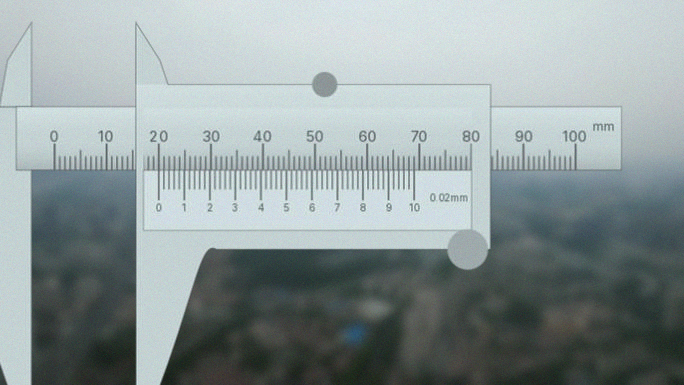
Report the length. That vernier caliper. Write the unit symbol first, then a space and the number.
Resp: mm 20.0
